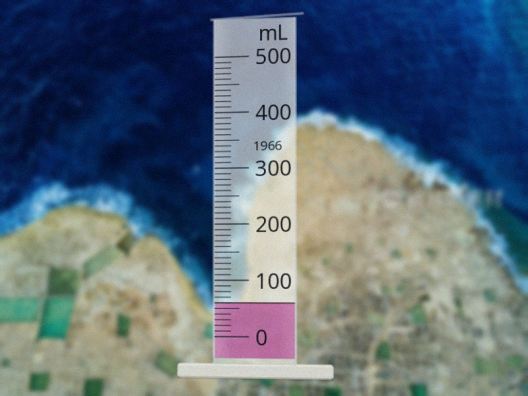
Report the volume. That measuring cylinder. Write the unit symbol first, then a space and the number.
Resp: mL 60
